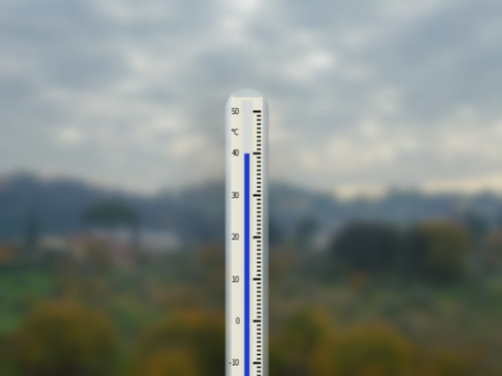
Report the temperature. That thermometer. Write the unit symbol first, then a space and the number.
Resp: °C 40
